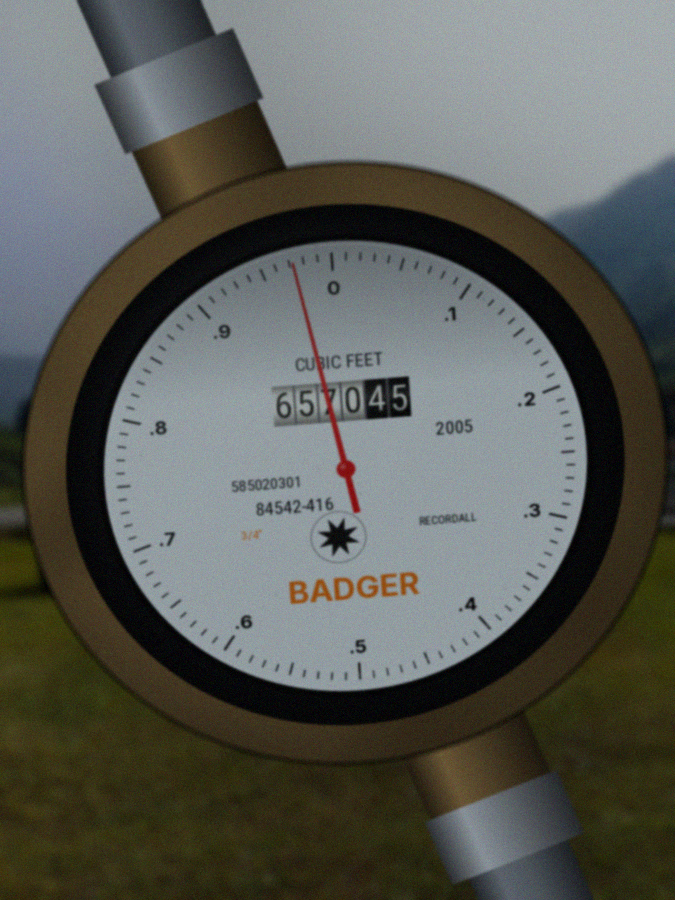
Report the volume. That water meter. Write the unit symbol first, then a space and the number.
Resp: ft³ 657044.97
